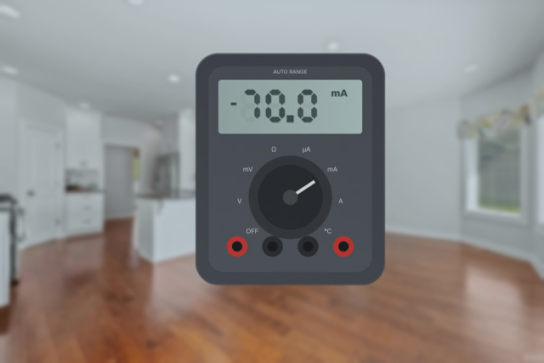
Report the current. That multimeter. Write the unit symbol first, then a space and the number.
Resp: mA -70.0
